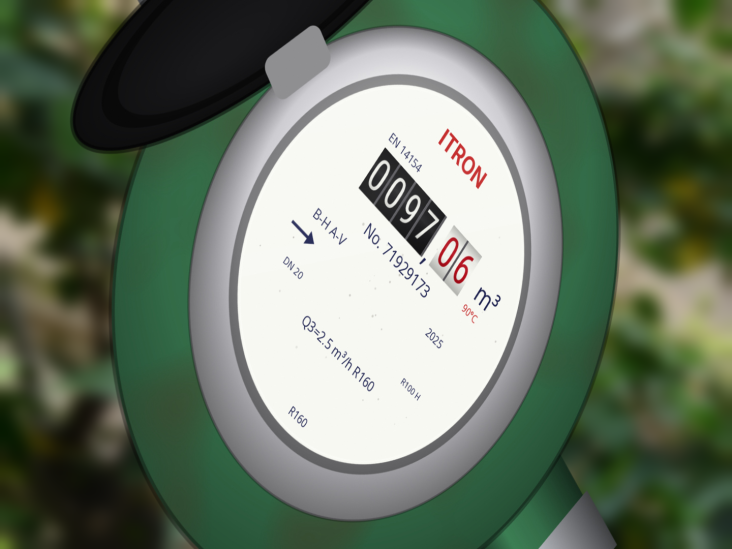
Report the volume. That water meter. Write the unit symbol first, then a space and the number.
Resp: m³ 97.06
